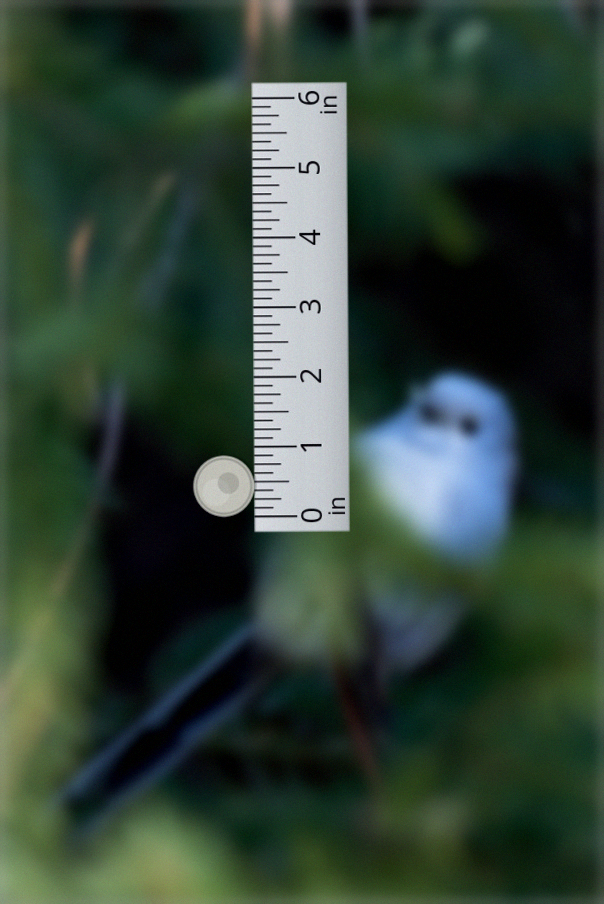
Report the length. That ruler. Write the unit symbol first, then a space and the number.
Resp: in 0.875
